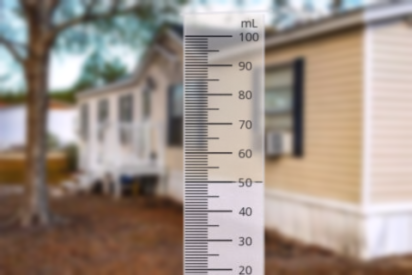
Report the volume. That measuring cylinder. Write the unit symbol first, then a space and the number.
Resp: mL 50
